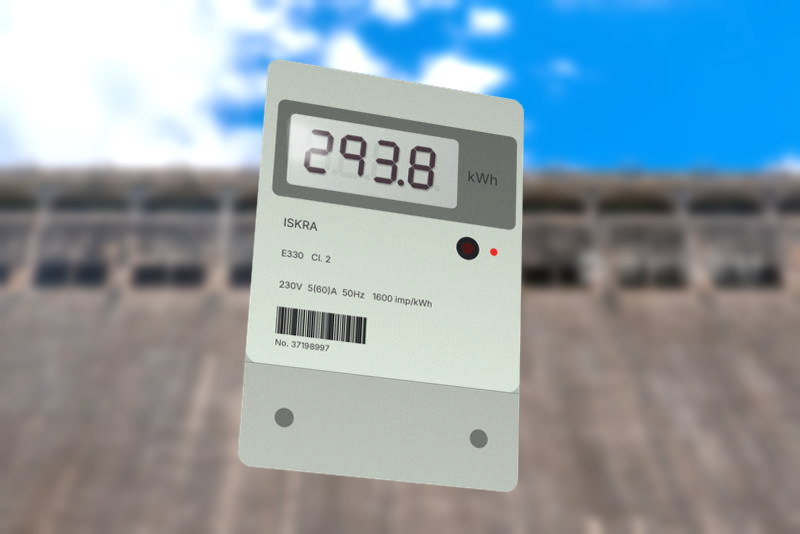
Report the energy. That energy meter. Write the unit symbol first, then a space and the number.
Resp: kWh 293.8
